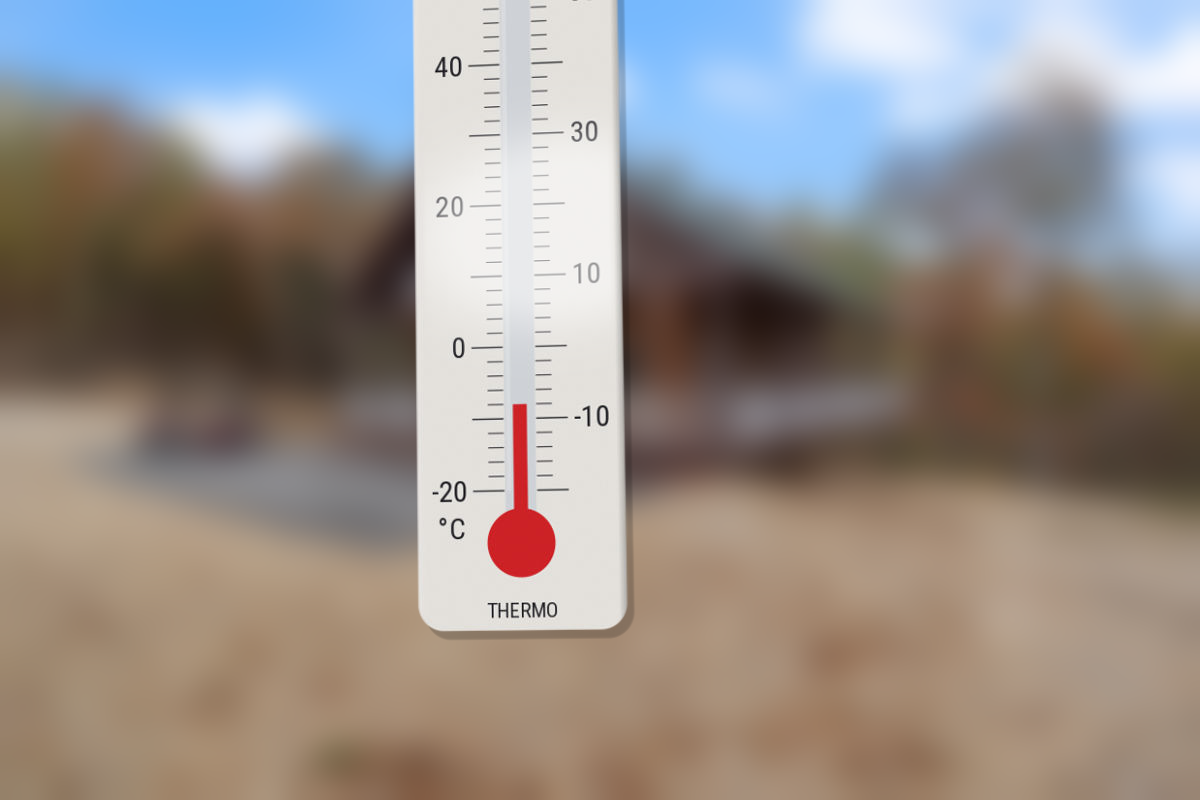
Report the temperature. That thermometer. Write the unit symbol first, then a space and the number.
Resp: °C -8
